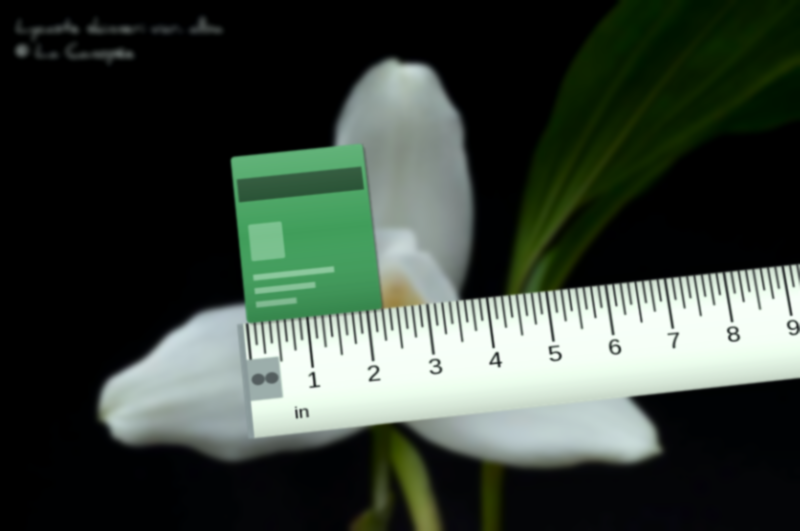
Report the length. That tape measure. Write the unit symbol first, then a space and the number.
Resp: in 2.25
